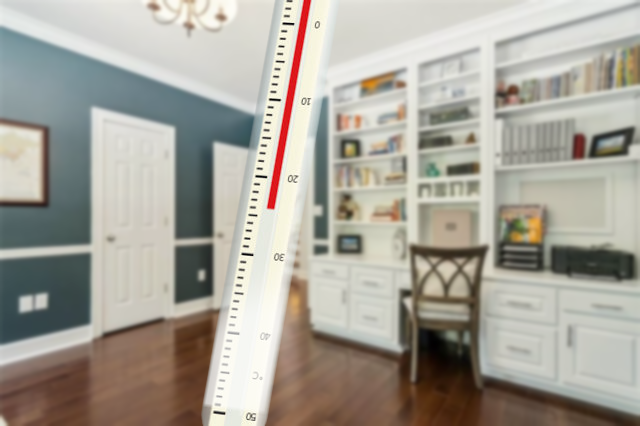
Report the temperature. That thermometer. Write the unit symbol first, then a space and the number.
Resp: °C 24
